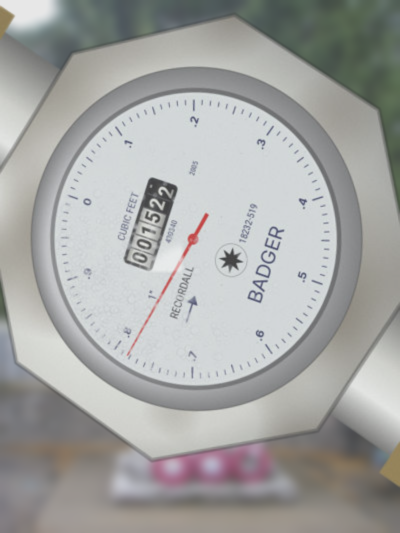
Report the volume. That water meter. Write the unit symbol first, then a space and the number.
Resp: ft³ 1521.78
